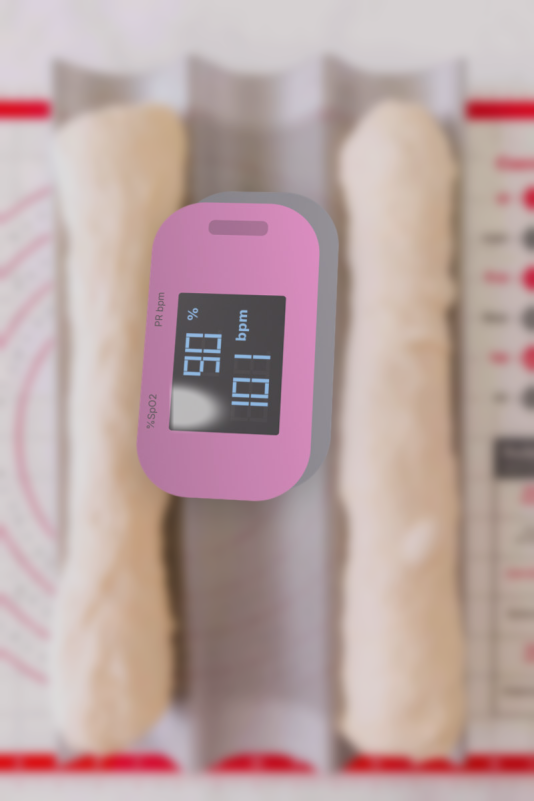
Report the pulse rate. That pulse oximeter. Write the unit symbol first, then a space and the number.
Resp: bpm 101
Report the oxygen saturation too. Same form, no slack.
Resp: % 90
